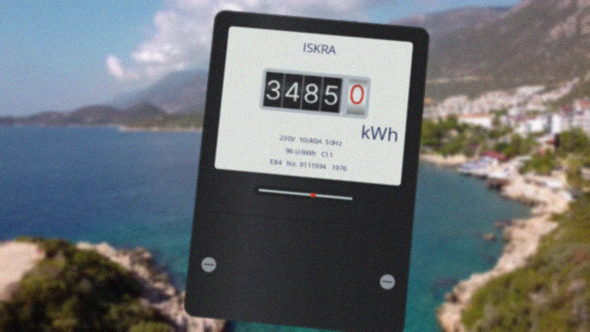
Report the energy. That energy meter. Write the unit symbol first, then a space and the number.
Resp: kWh 3485.0
